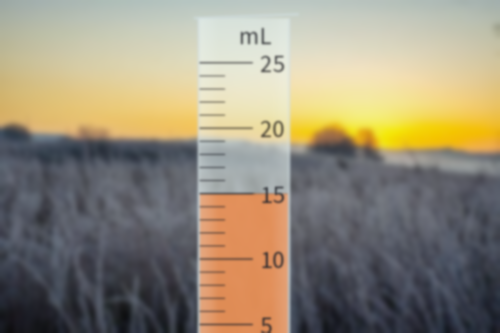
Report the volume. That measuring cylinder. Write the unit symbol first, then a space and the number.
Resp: mL 15
